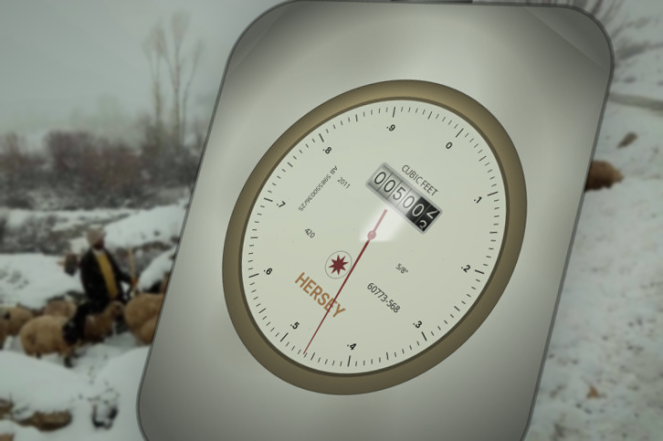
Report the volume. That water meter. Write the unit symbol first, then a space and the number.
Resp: ft³ 5002.46
